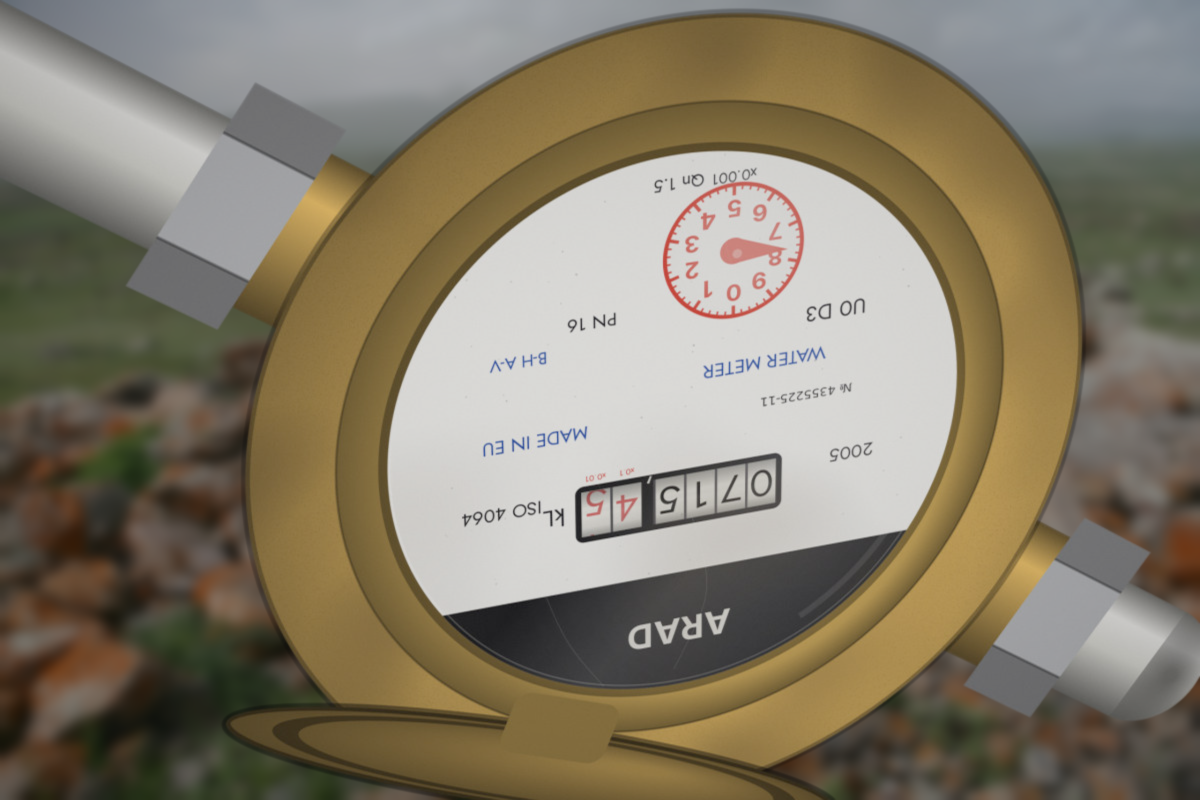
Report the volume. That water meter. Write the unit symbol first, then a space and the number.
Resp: kL 715.447
